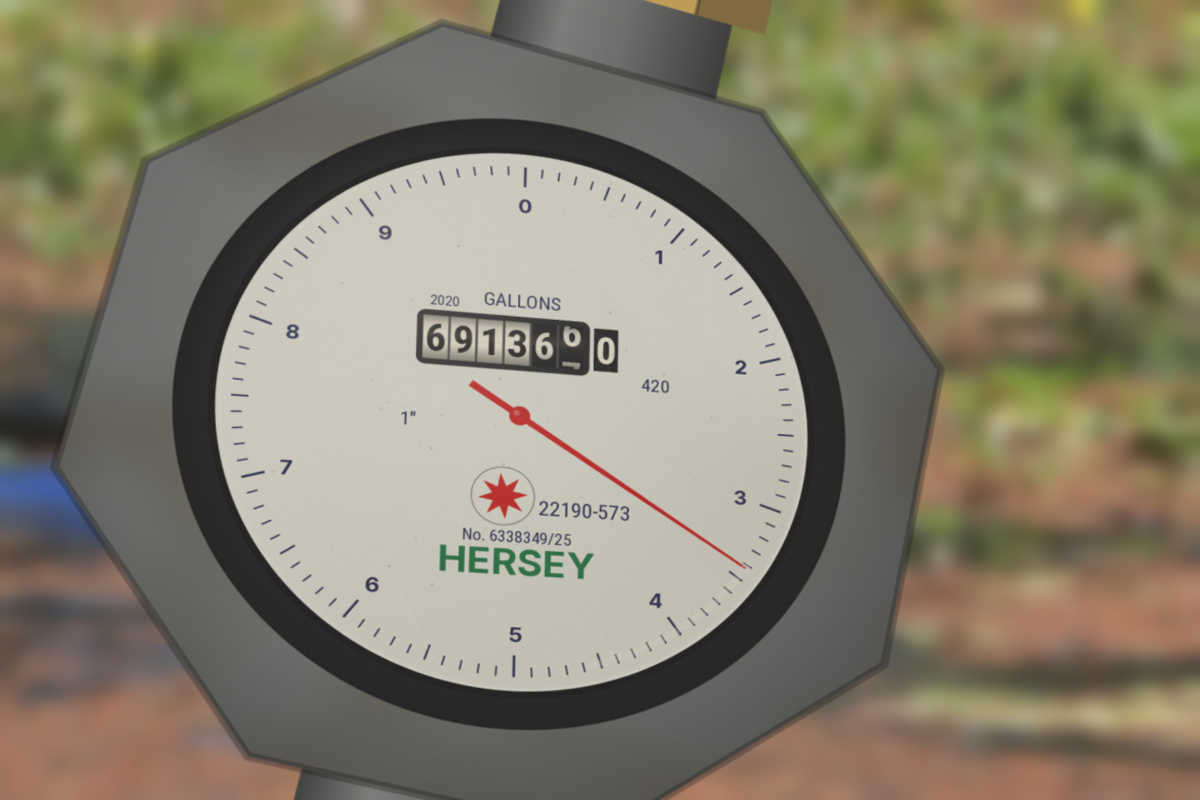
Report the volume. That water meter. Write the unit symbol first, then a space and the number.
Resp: gal 6913663.4
